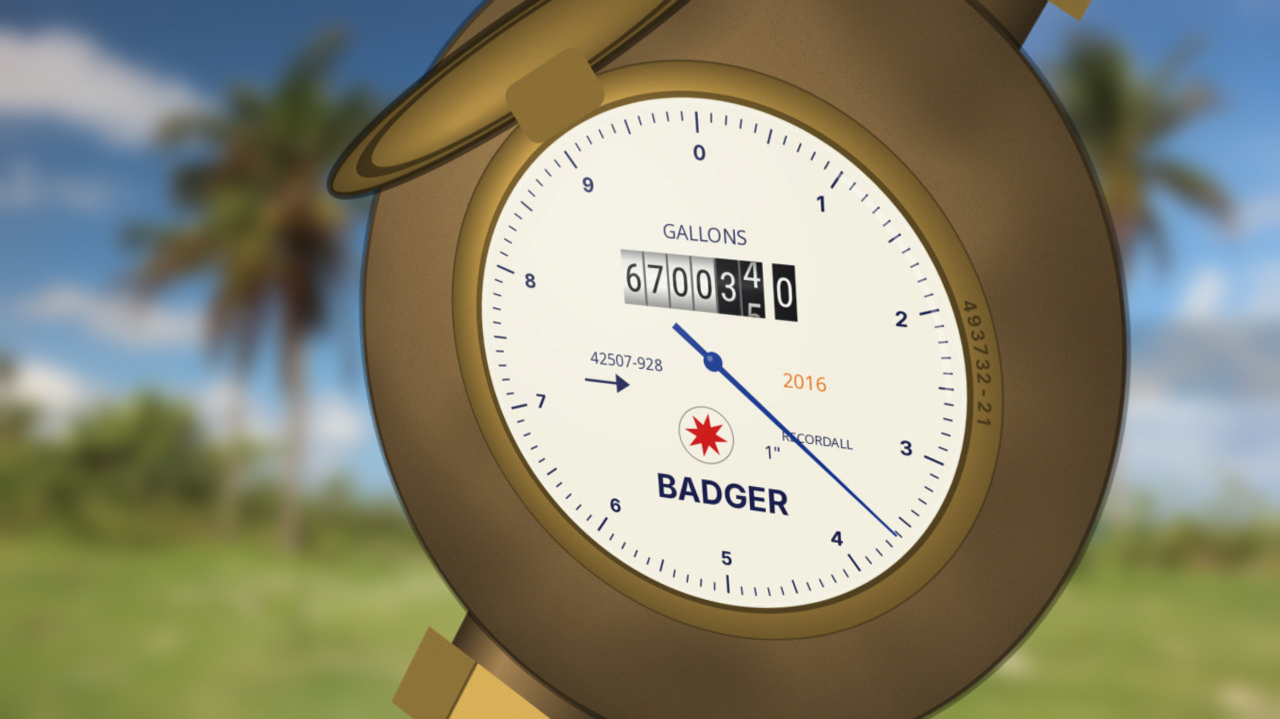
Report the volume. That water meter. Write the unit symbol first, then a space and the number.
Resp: gal 6700343.6
